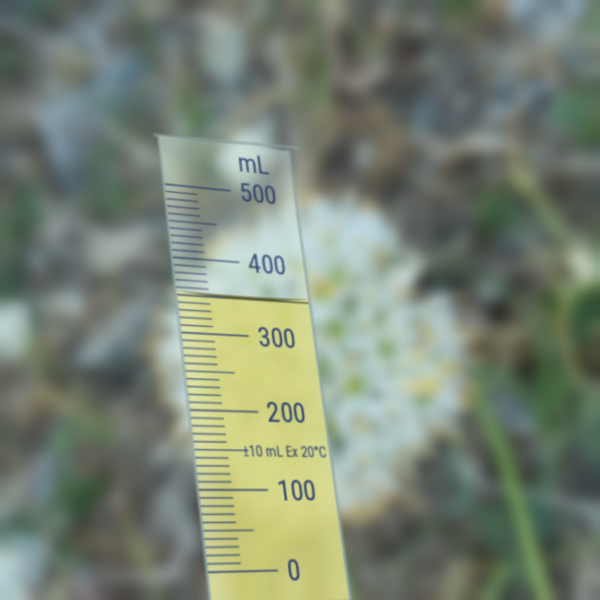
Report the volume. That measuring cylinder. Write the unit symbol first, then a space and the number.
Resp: mL 350
